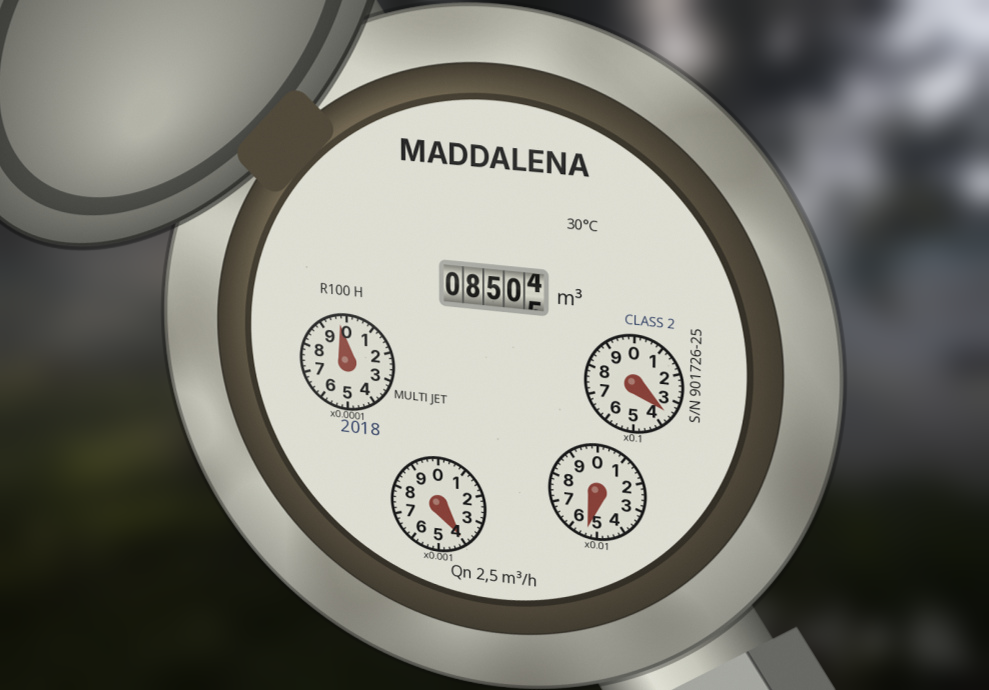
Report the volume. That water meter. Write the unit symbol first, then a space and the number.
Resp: m³ 8504.3539
